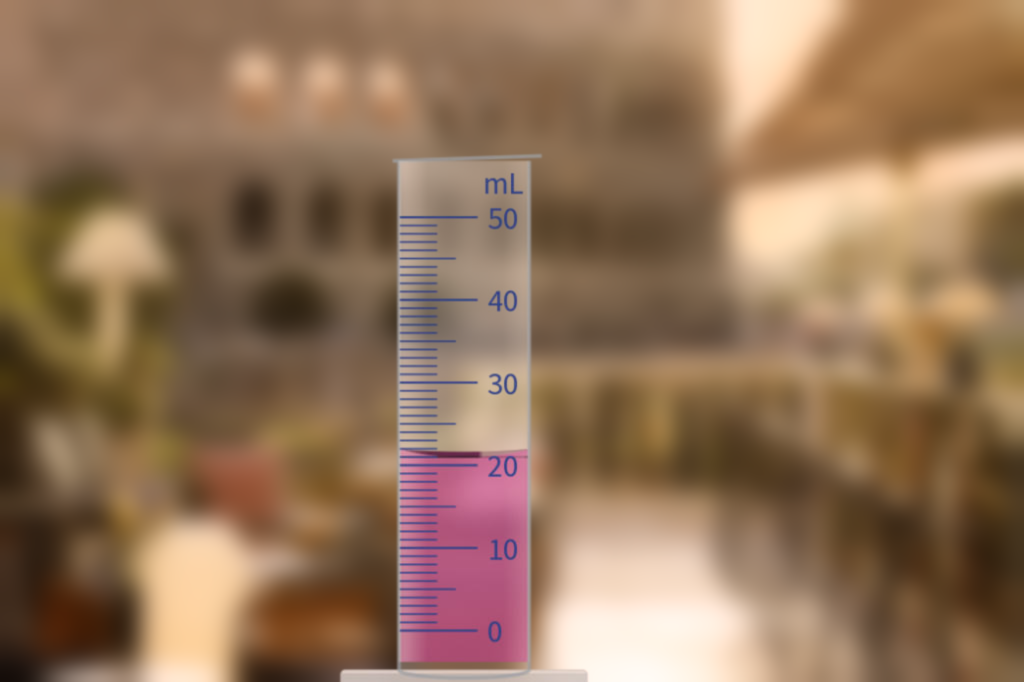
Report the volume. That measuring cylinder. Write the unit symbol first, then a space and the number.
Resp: mL 21
